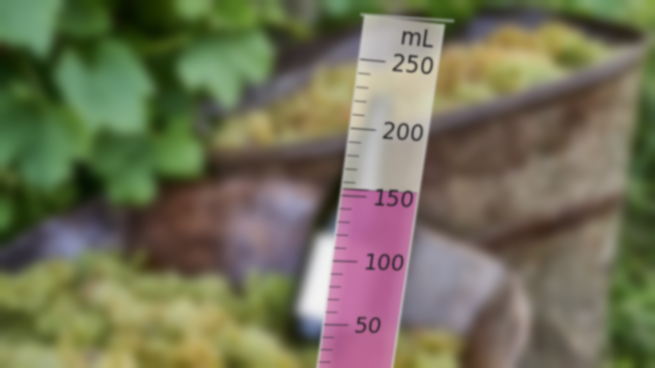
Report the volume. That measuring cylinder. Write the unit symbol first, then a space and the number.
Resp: mL 155
